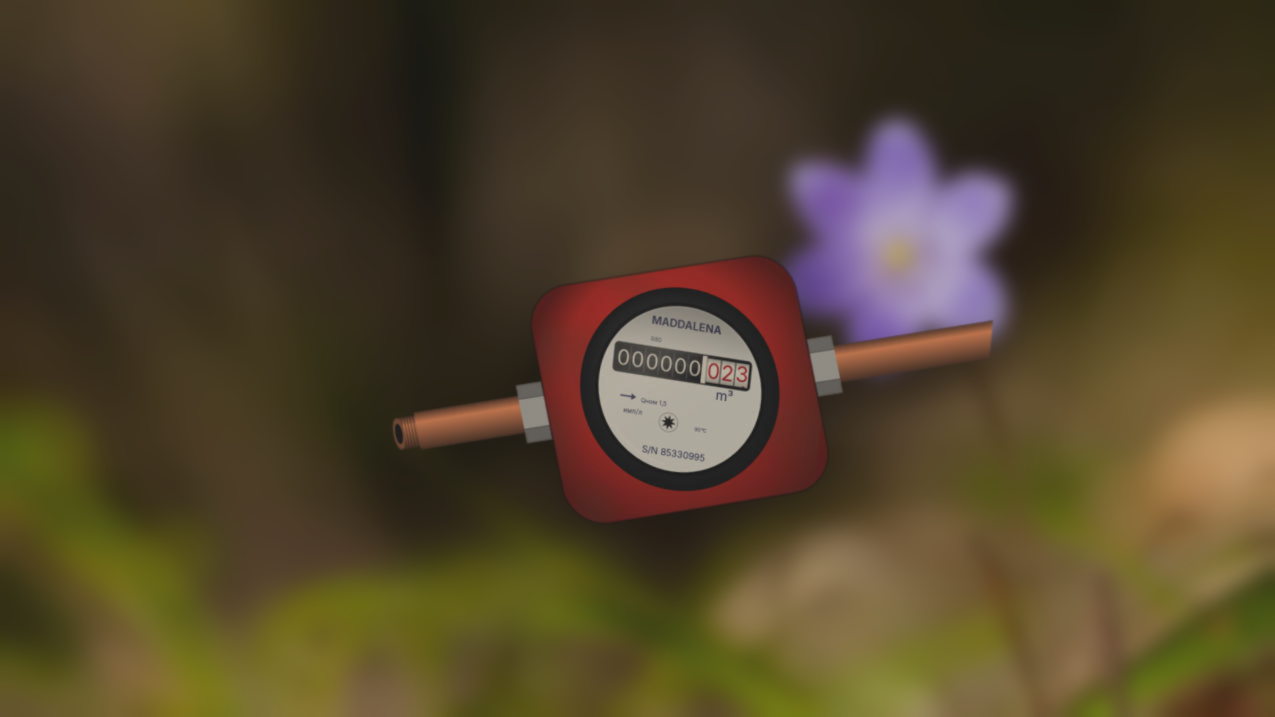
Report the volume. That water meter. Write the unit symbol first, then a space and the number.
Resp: m³ 0.023
